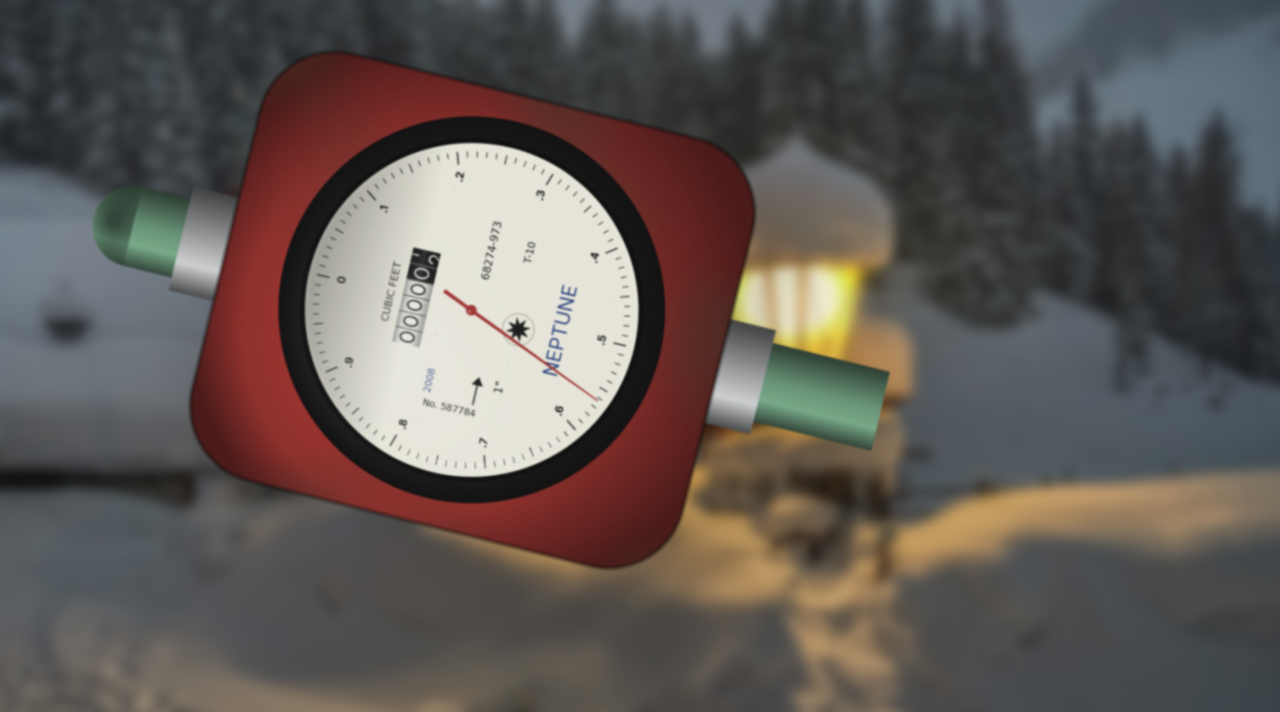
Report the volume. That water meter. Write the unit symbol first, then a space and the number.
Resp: ft³ 1.56
